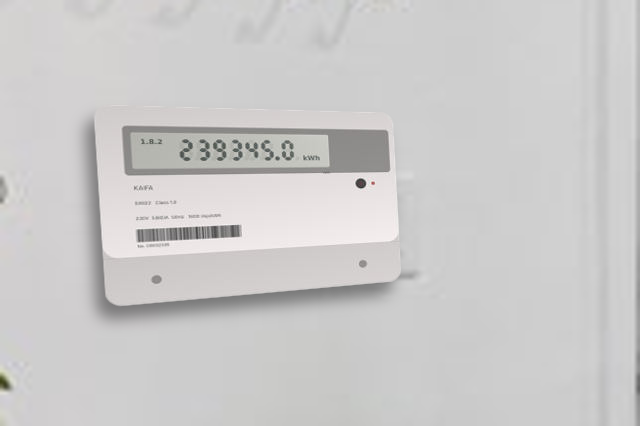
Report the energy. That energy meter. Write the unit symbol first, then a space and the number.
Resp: kWh 239345.0
